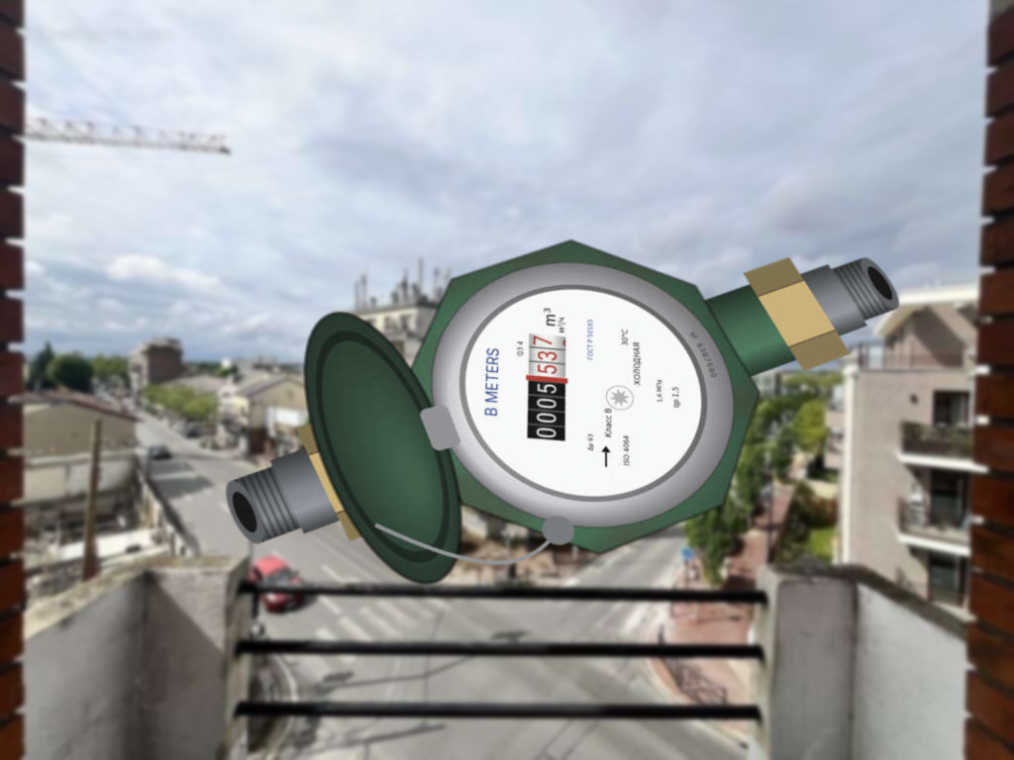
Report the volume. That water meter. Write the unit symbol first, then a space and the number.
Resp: m³ 5.537
